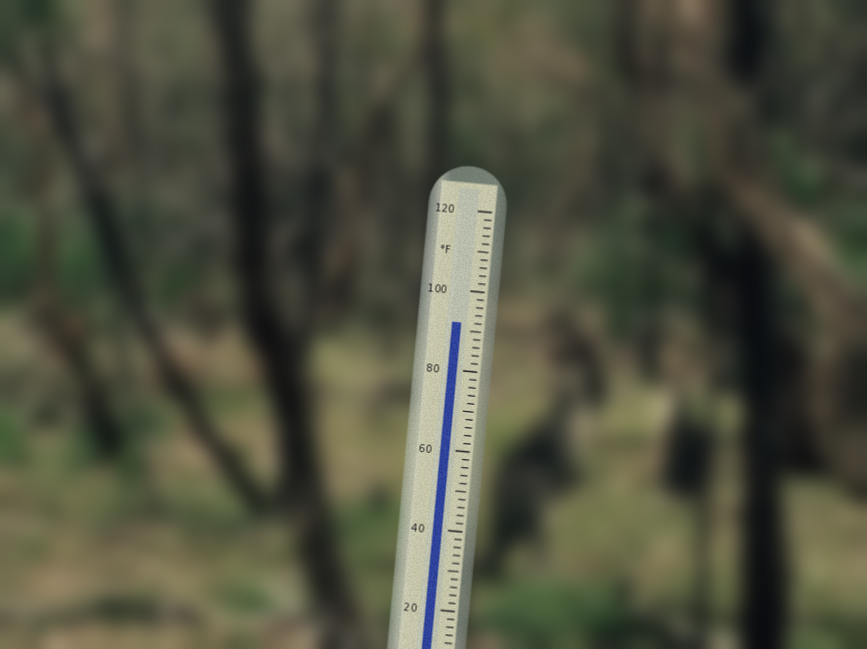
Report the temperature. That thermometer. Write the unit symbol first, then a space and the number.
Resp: °F 92
